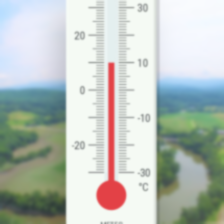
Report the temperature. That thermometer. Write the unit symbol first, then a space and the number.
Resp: °C 10
